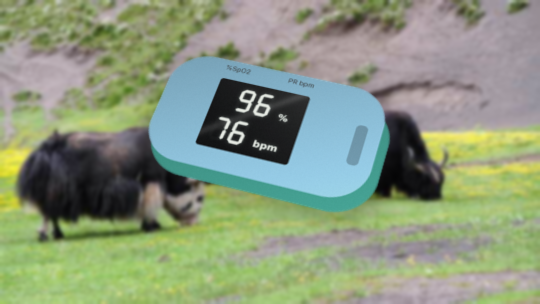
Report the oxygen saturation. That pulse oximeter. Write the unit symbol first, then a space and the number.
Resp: % 96
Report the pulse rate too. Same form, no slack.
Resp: bpm 76
